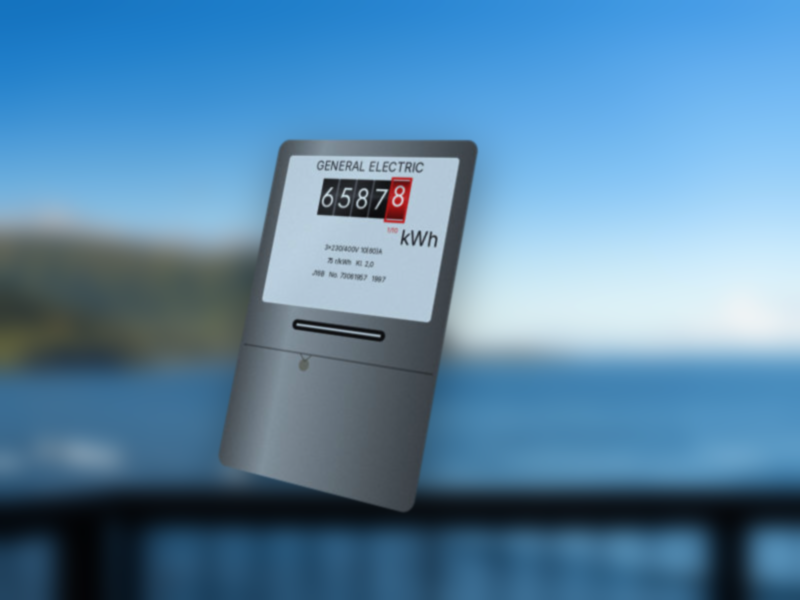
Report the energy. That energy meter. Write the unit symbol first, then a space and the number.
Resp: kWh 6587.8
